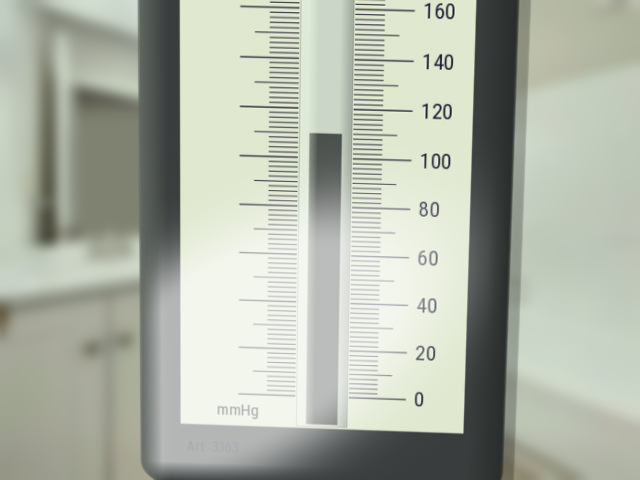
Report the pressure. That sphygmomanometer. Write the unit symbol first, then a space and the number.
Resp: mmHg 110
